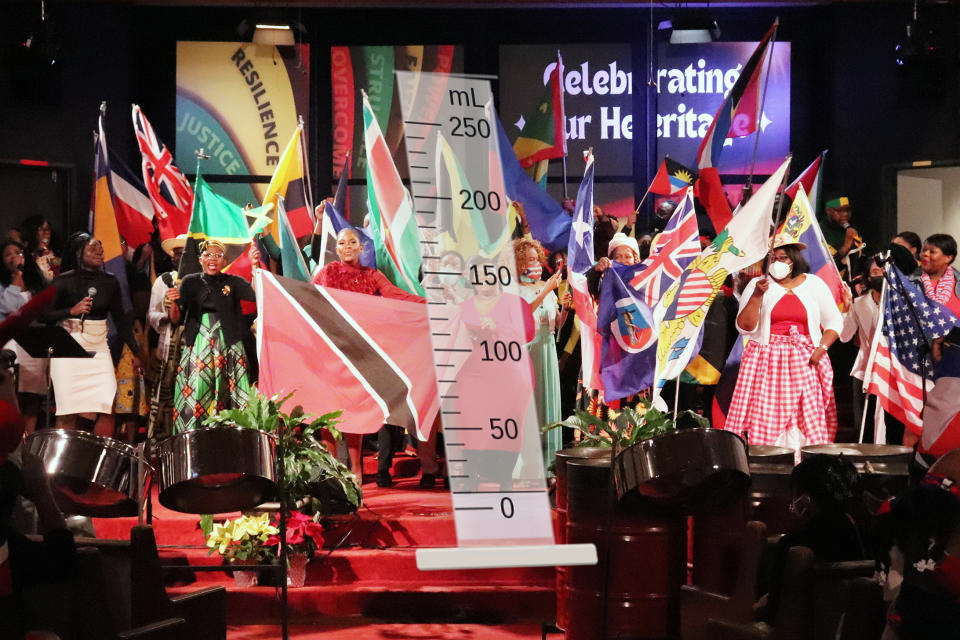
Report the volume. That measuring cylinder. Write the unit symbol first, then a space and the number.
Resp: mL 10
